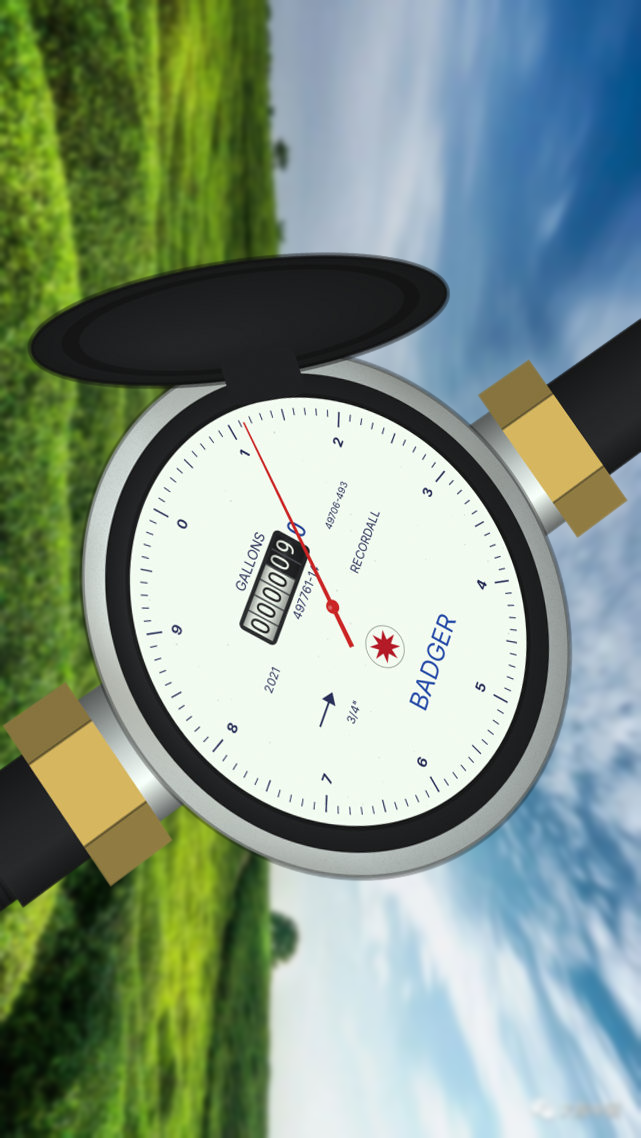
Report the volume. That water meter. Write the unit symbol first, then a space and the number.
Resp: gal 91.1
